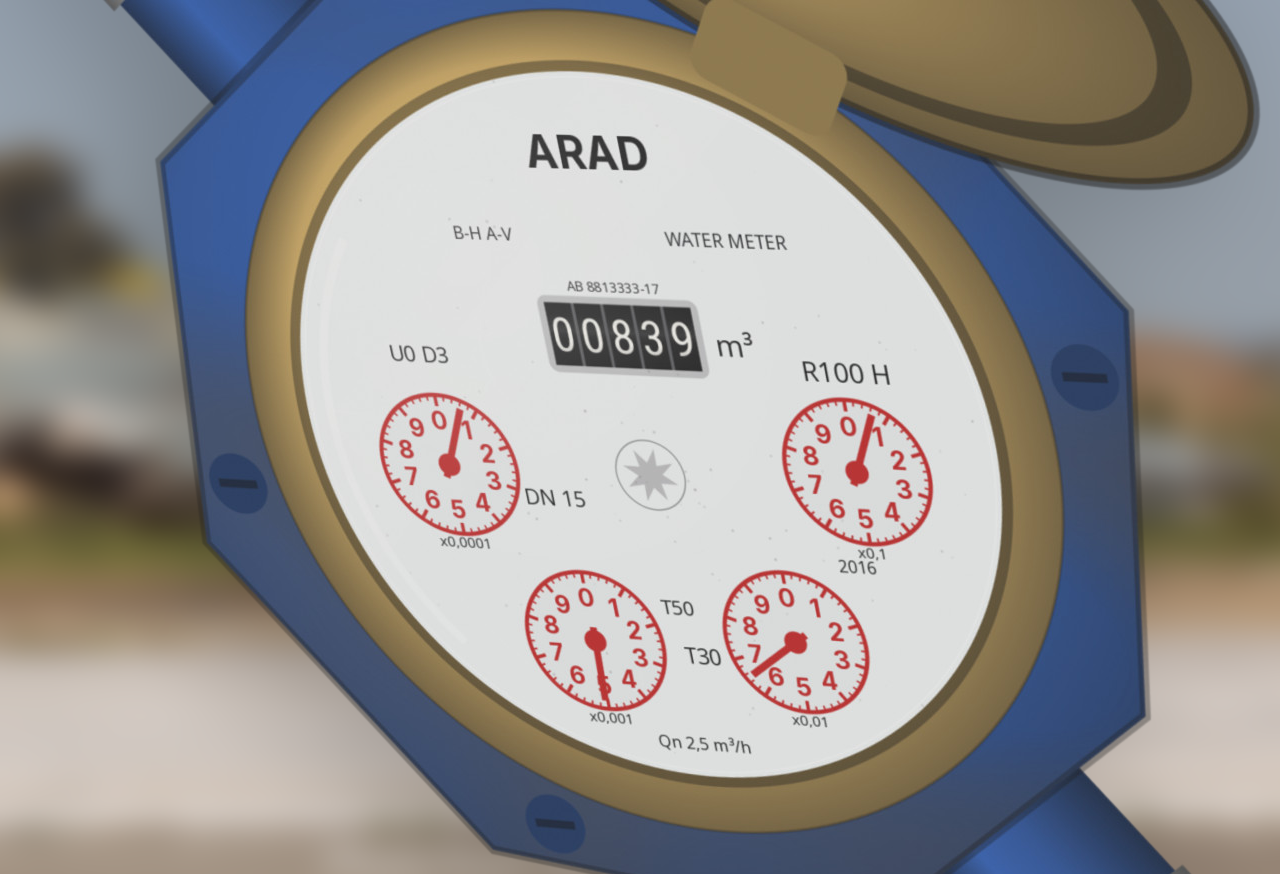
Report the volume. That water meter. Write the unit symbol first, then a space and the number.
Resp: m³ 839.0650
